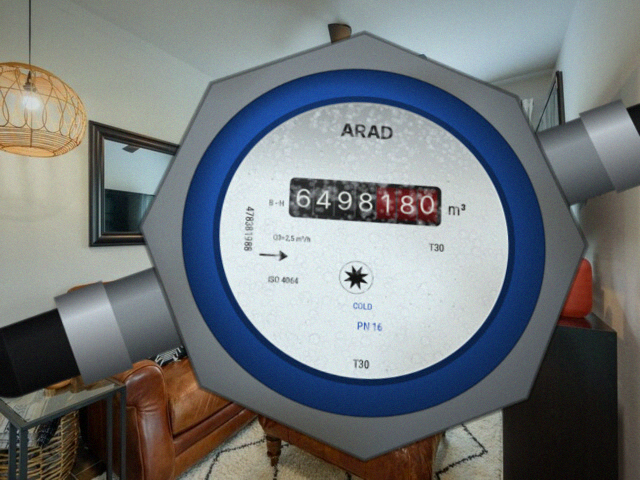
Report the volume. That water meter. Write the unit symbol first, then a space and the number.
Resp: m³ 6498.180
